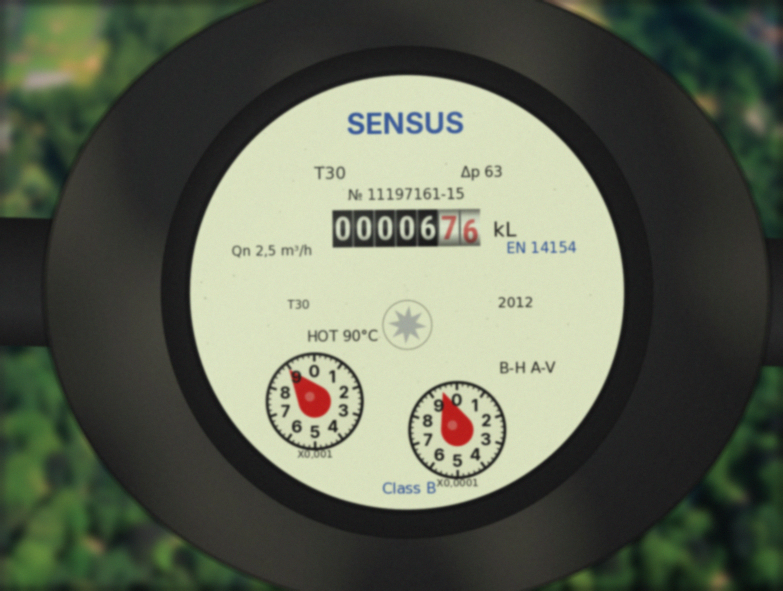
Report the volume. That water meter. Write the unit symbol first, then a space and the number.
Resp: kL 6.7589
